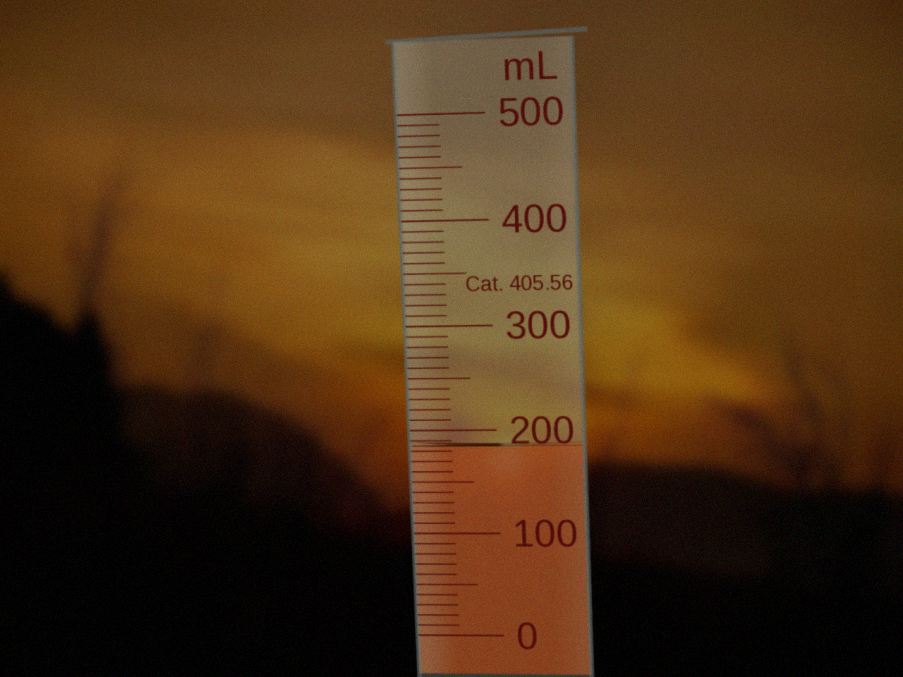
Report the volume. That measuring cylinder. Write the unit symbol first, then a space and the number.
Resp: mL 185
